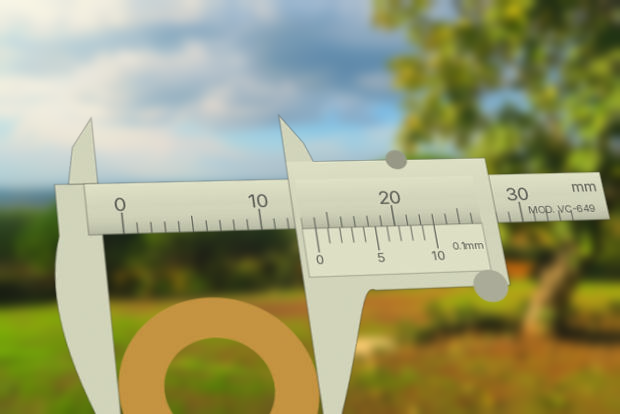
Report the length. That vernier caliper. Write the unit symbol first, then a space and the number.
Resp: mm 14.0
